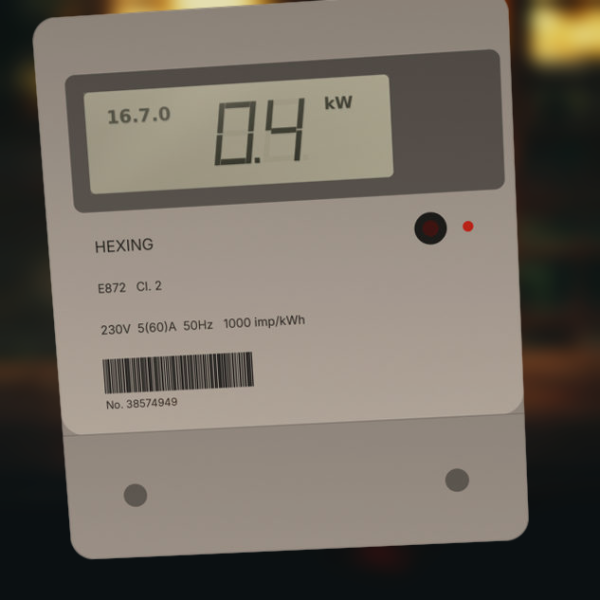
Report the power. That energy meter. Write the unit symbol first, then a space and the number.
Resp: kW 0.4
